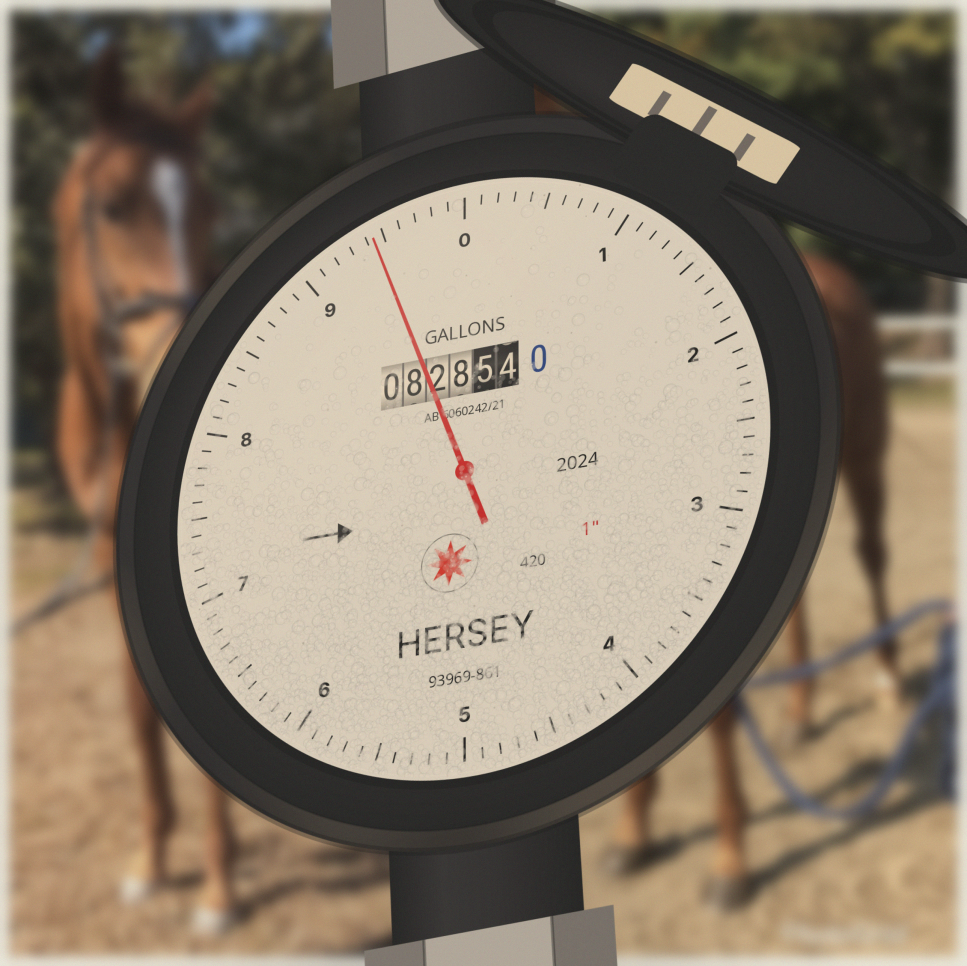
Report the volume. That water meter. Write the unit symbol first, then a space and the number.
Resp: gal 828539.4
